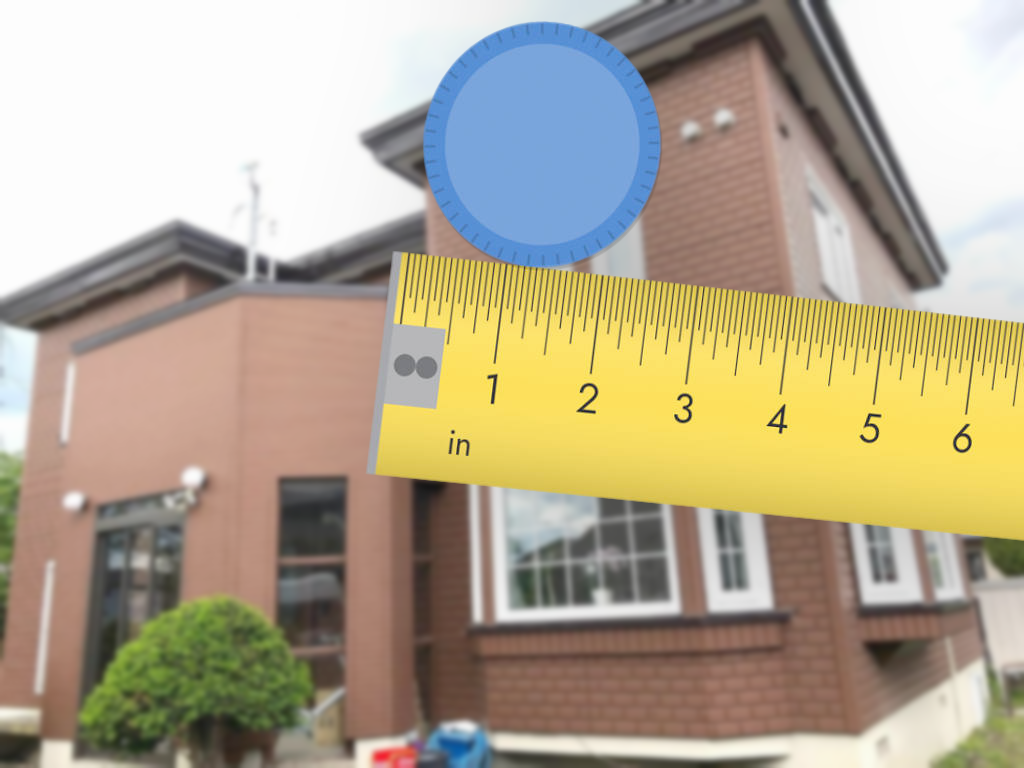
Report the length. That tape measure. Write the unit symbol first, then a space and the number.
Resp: in 2.4375
